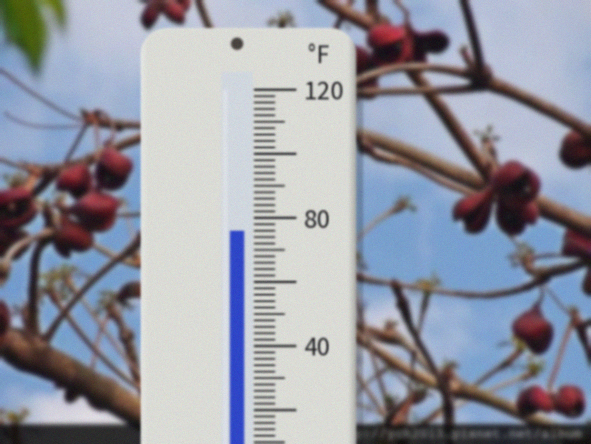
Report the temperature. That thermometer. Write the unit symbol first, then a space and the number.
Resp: °F 76
